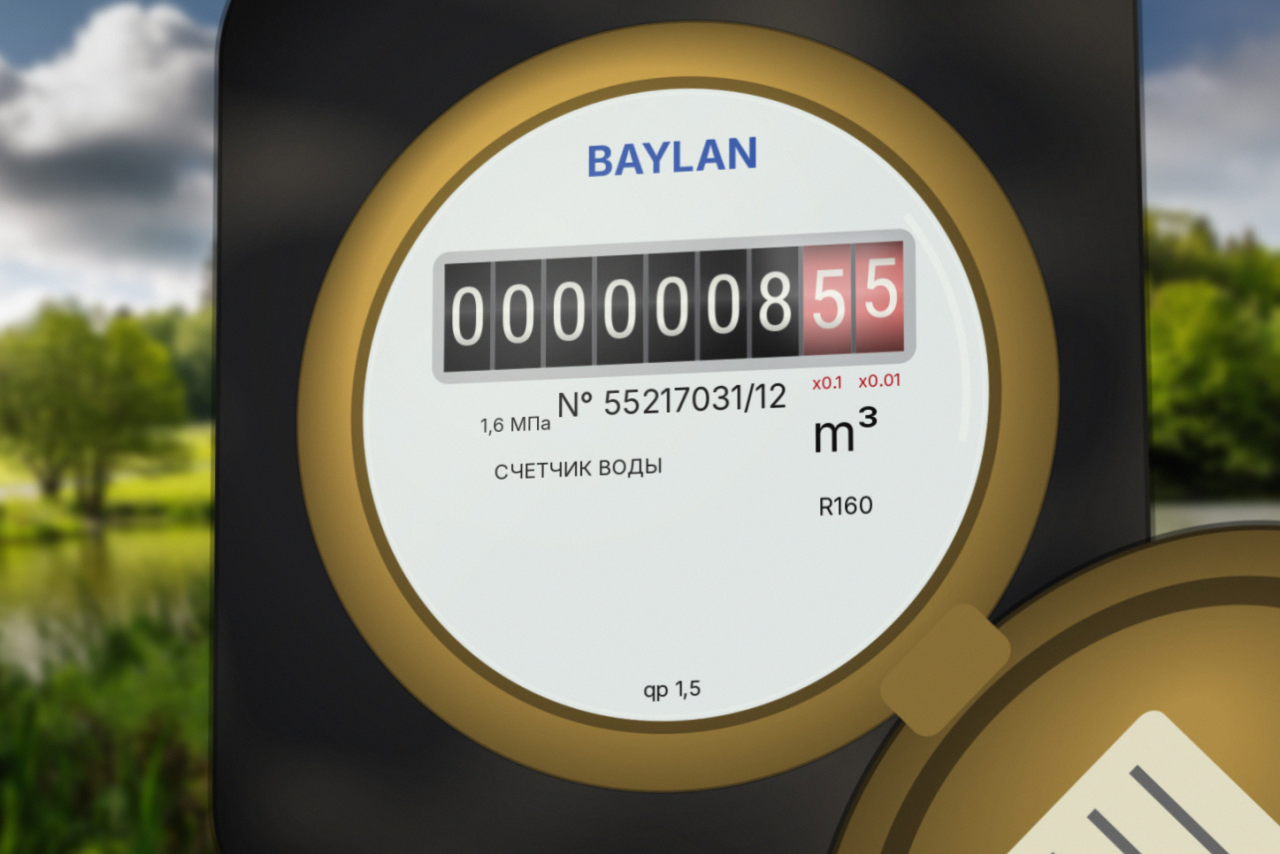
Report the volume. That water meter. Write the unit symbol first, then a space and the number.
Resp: m³ 8.55
